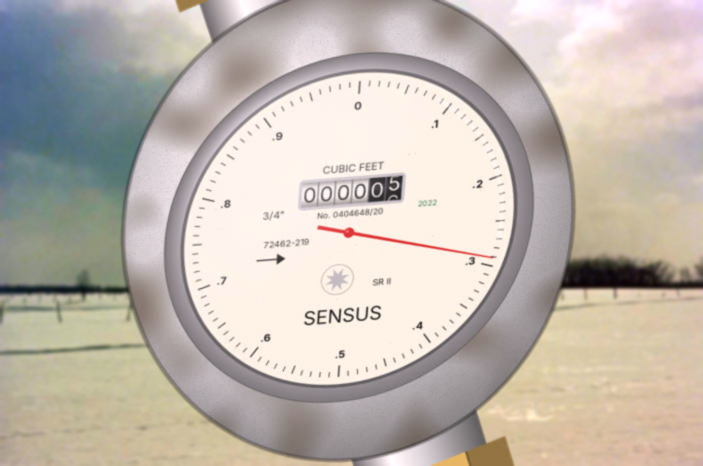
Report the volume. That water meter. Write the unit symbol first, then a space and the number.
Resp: ft³ 5.29
